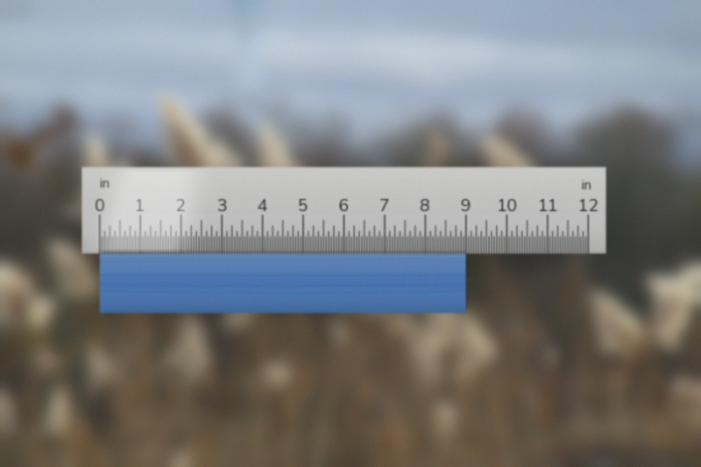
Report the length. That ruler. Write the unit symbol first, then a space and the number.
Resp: in 9
